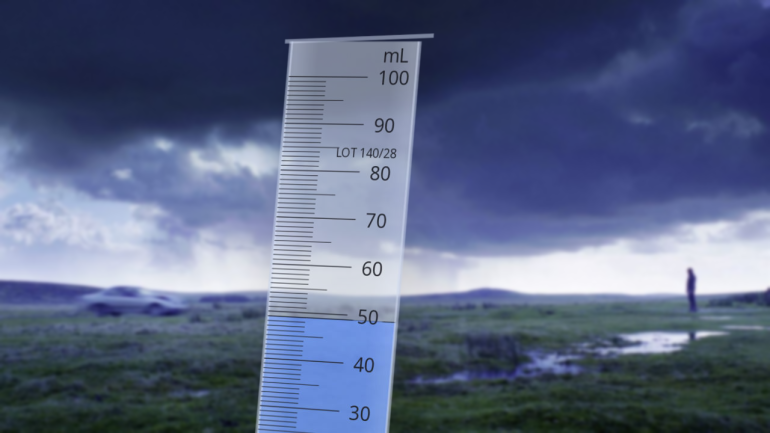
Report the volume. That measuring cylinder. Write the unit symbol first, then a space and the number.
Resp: mL 49
